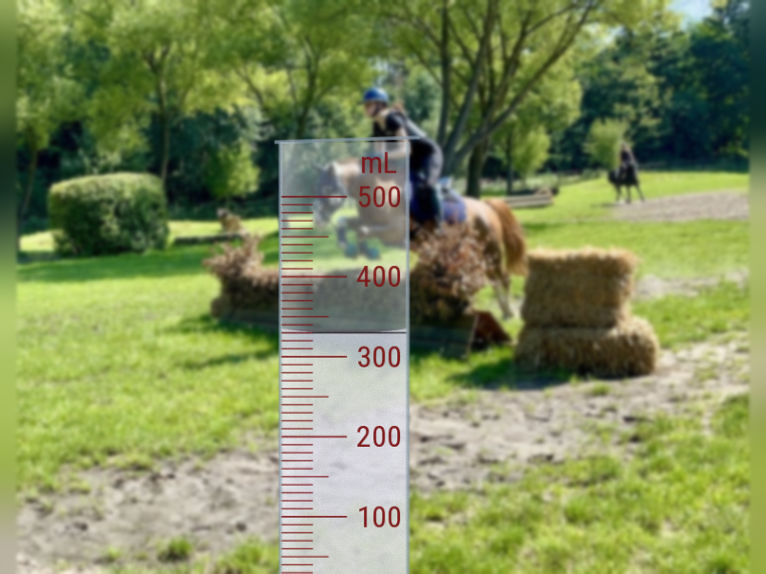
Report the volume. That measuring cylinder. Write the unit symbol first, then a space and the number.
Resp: mL 330
